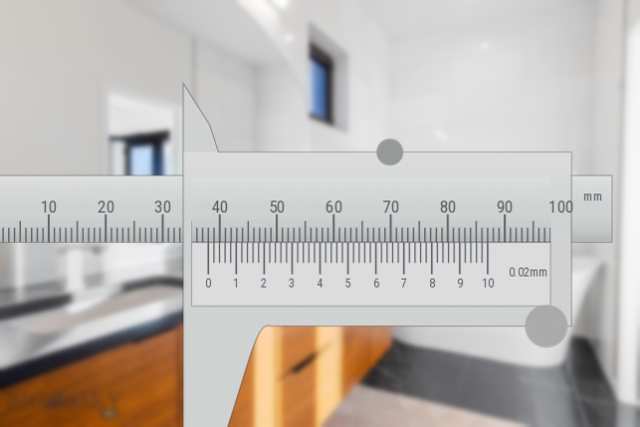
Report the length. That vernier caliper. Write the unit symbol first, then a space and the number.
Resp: mm 38.0
